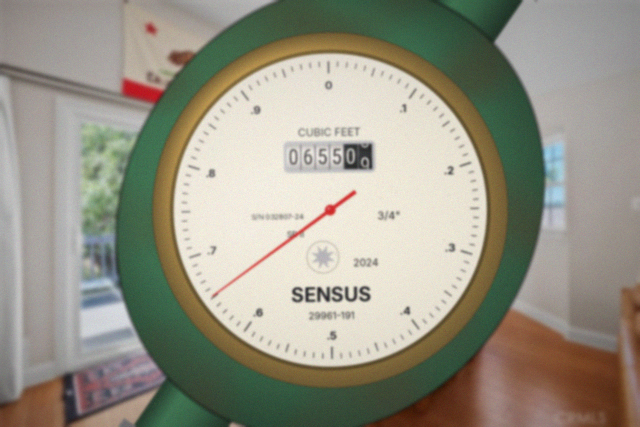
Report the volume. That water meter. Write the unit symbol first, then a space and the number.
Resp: ft³ 65508.65
